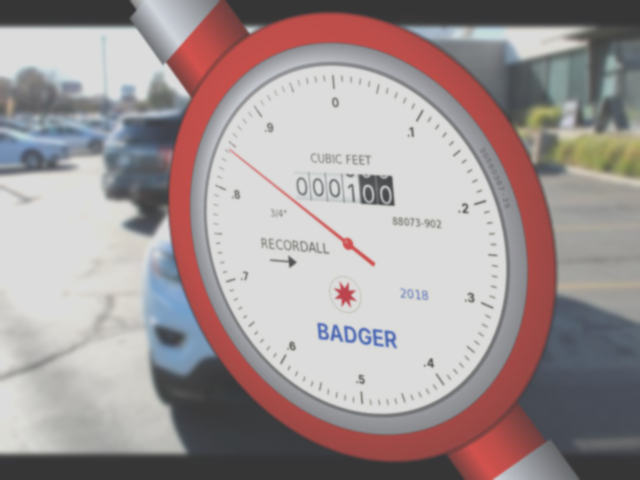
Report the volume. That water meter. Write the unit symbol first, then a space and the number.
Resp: ft³ 99.84
